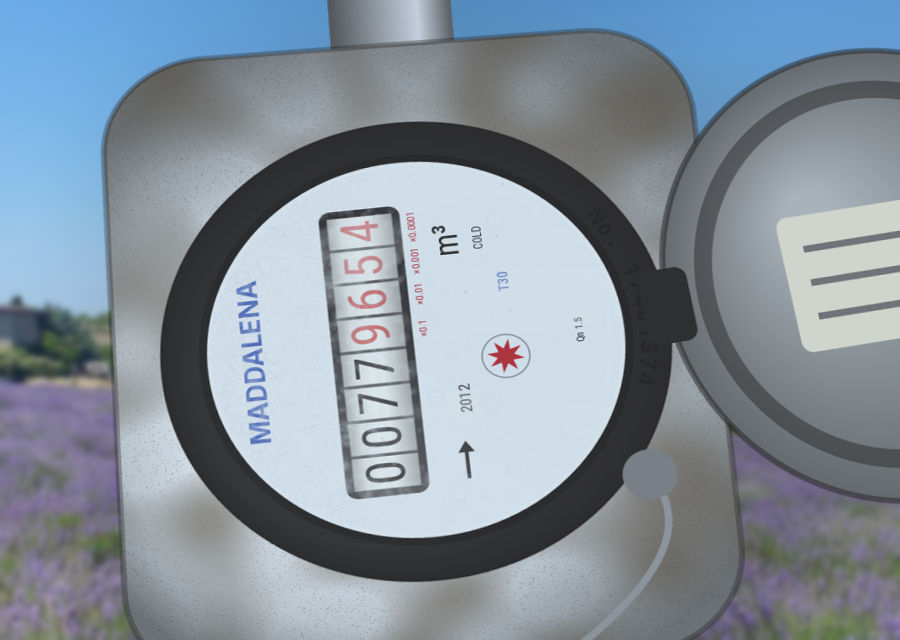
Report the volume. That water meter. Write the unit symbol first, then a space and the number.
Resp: m³ 77.9654
